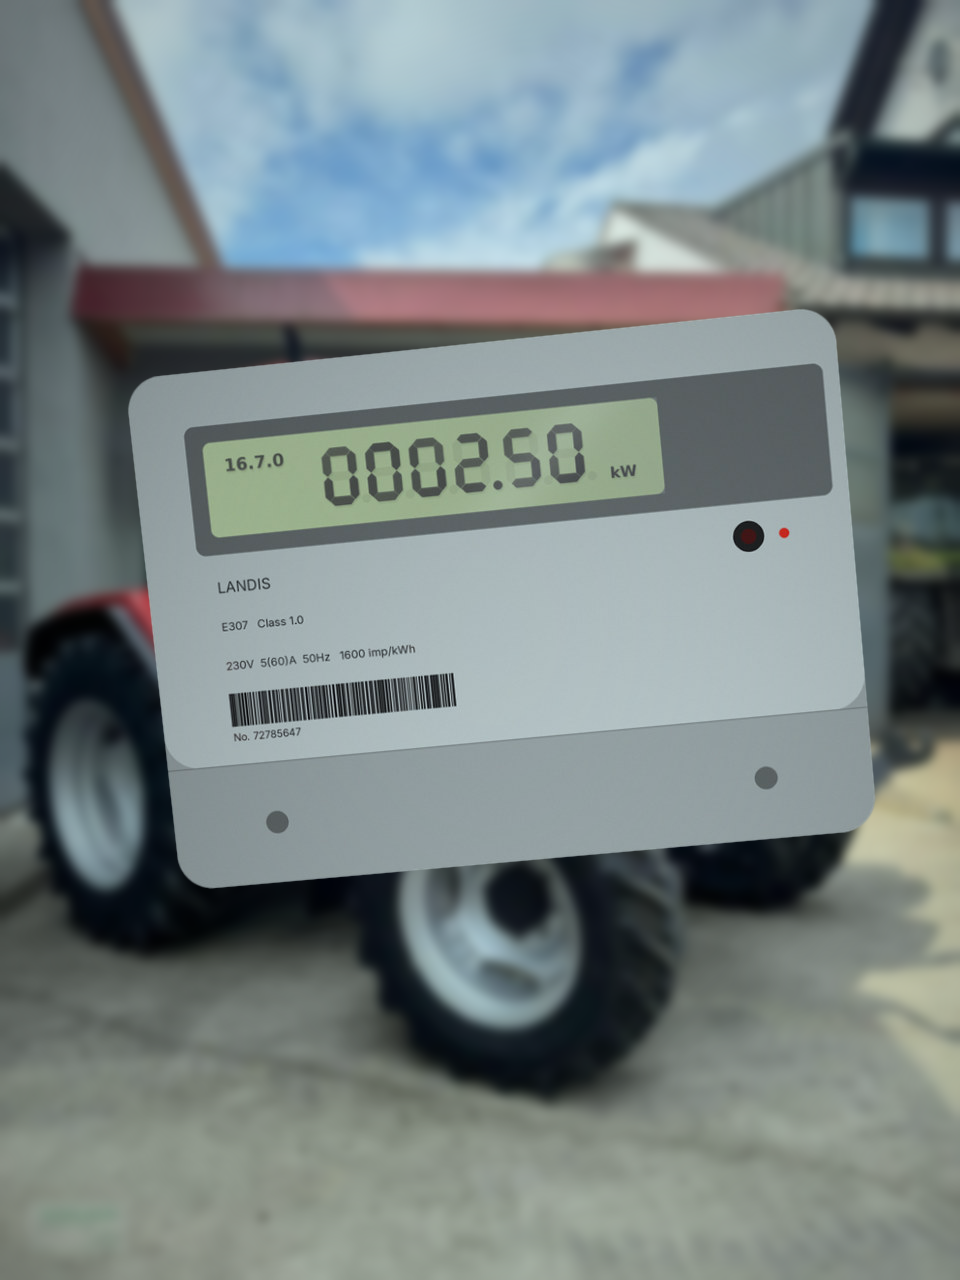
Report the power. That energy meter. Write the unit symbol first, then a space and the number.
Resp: kW 2.50
